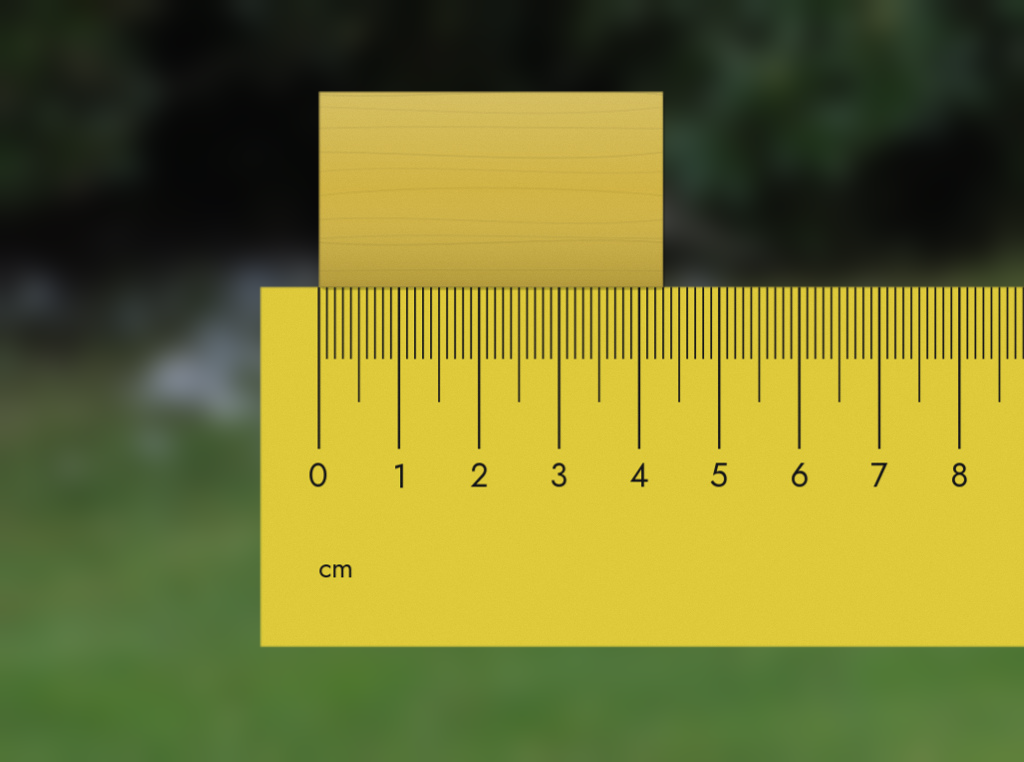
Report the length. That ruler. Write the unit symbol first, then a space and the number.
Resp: cm 4.3
